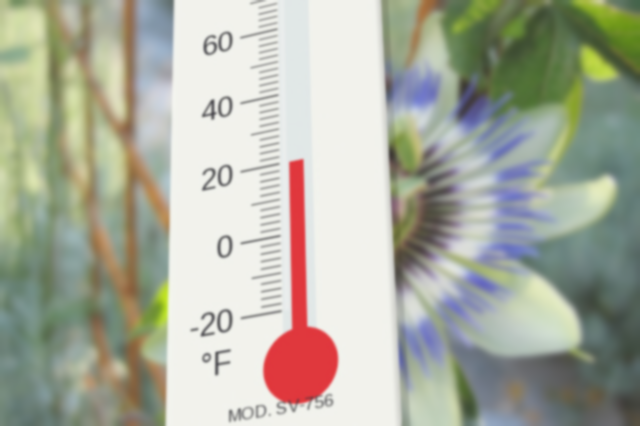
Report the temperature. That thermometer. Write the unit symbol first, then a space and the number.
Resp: °F 20
